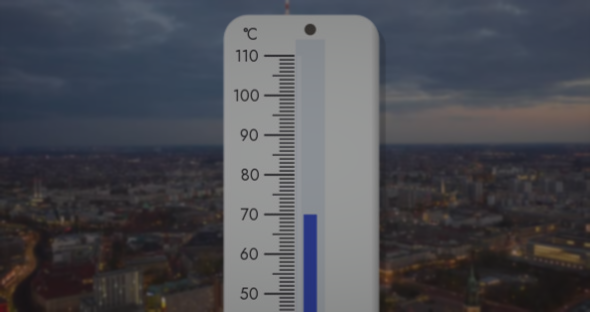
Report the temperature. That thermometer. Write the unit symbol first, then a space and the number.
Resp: °C 70
